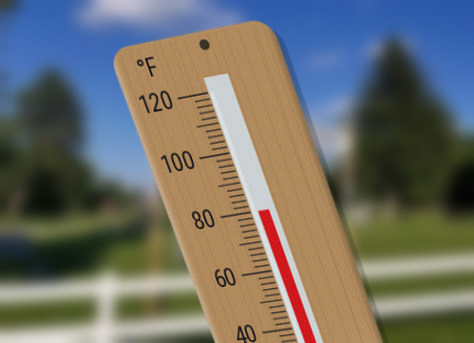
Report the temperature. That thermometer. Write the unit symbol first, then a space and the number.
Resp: °F 80
